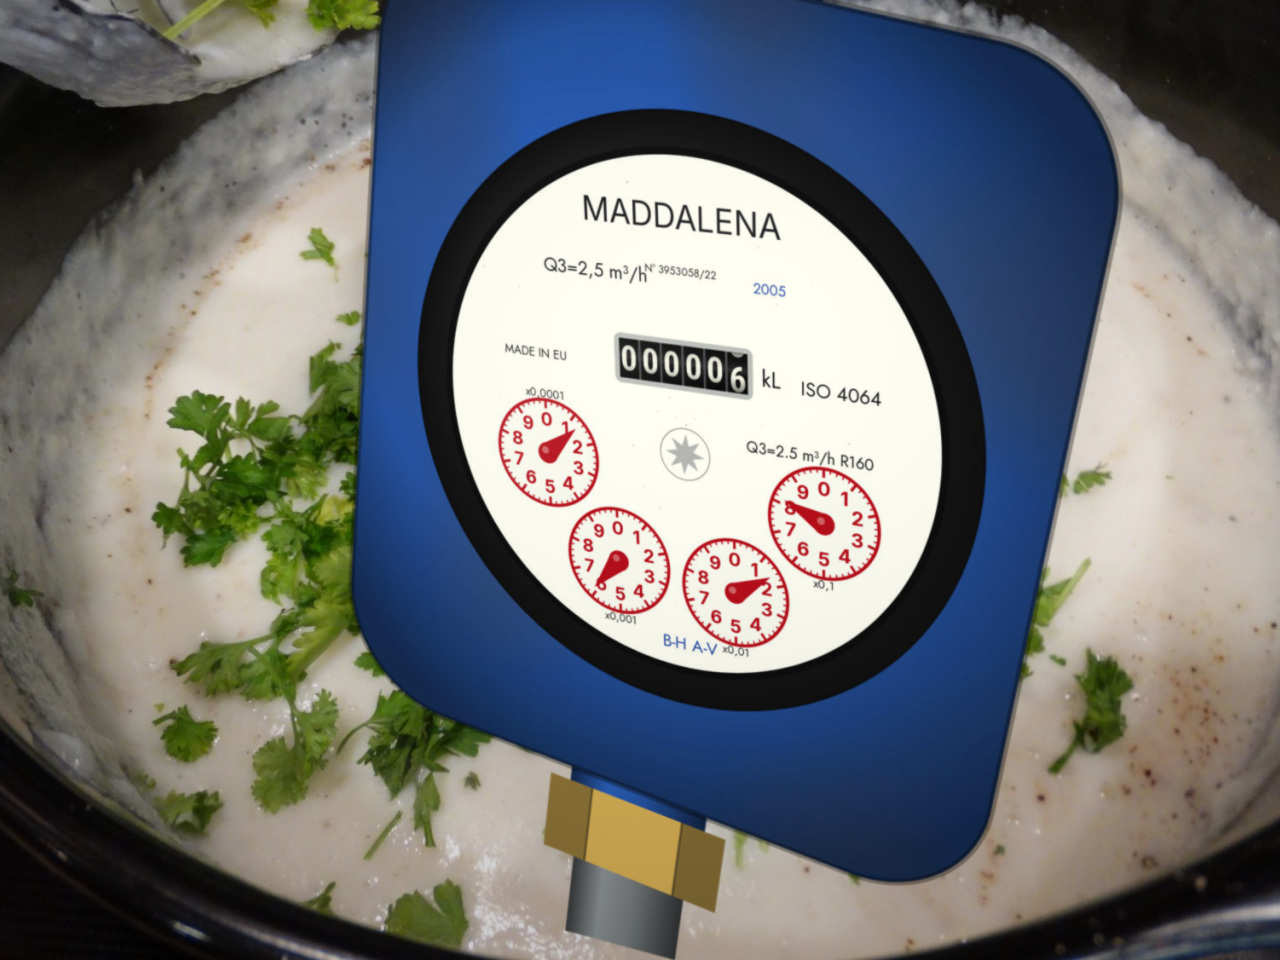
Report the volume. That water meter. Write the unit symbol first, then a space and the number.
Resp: kL 5.8161
